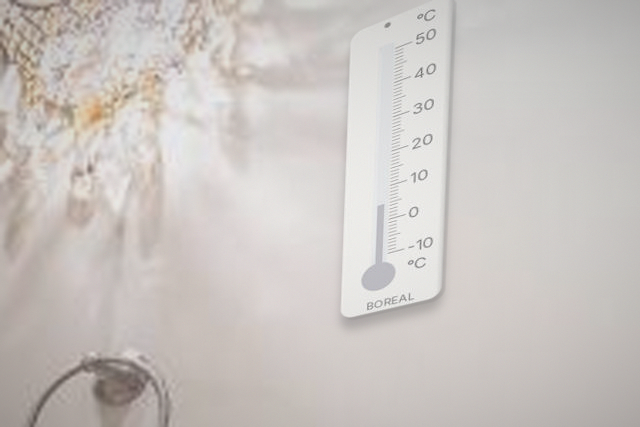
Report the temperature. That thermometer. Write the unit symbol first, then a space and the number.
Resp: °C 5
